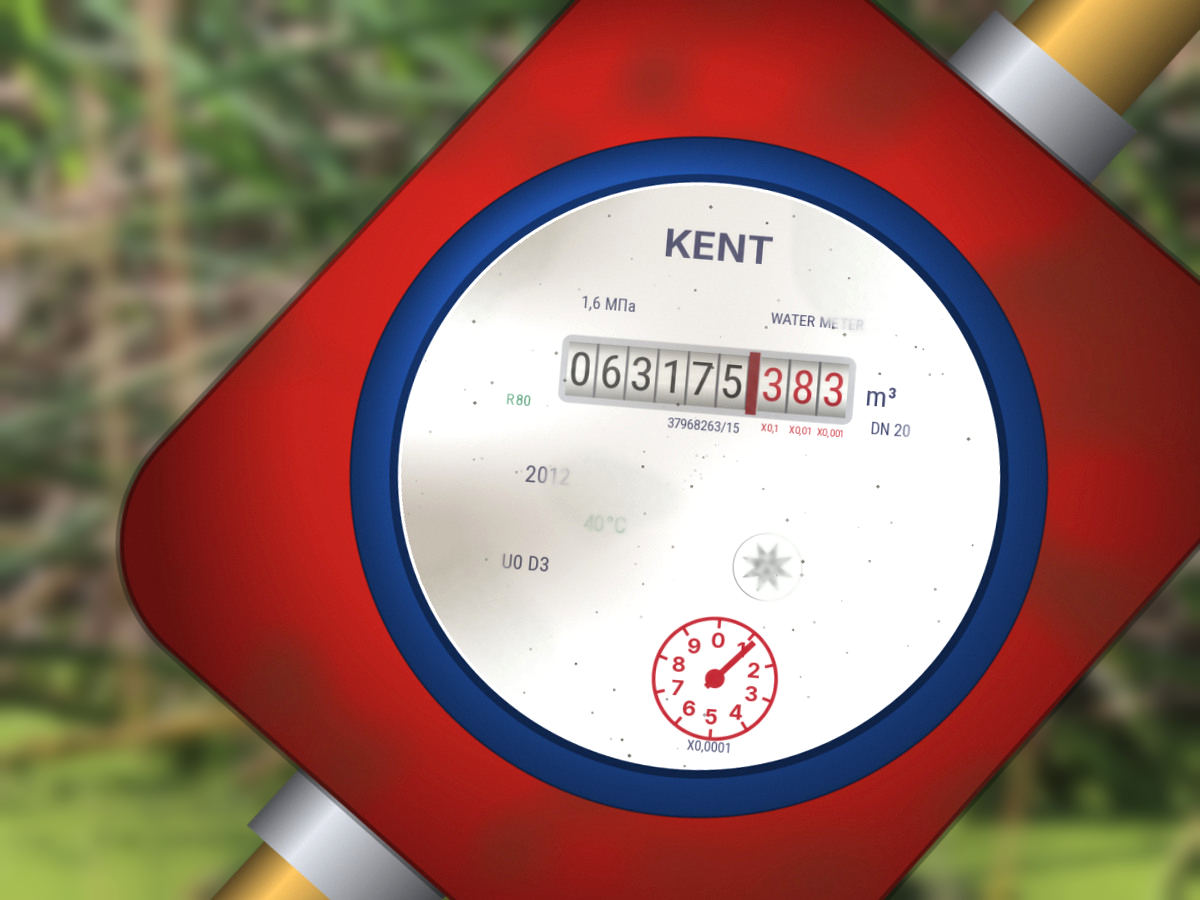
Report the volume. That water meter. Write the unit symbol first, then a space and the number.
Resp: m³ 63175.3831
